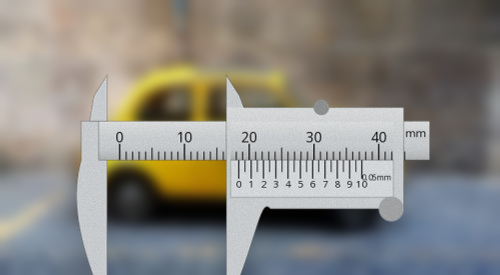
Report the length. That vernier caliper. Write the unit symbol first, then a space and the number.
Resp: mm 18.4
